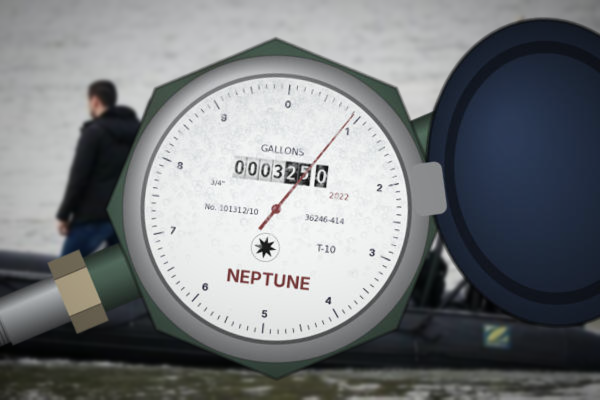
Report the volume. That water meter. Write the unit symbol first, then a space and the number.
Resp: gal 3250.9
